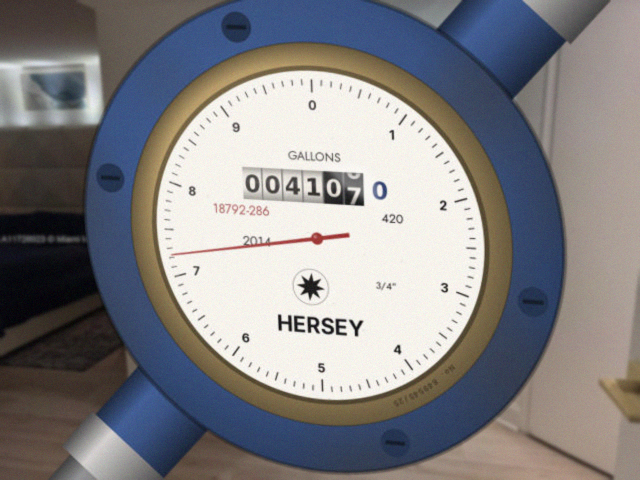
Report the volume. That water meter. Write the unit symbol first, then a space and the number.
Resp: gal 41067.2
